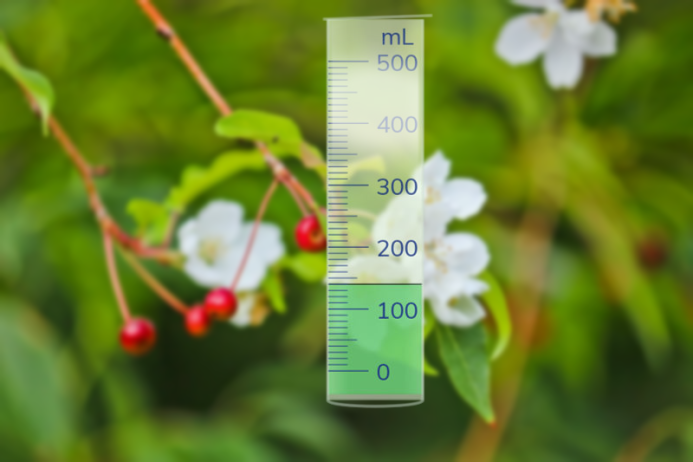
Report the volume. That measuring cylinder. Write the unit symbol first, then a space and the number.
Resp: mL 140
